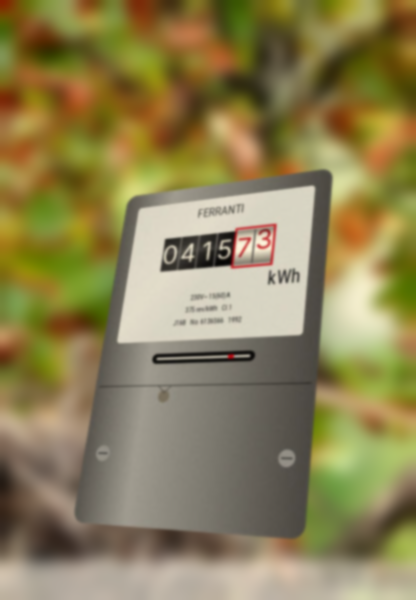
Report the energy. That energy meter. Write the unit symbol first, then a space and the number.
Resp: kWh 415.73
